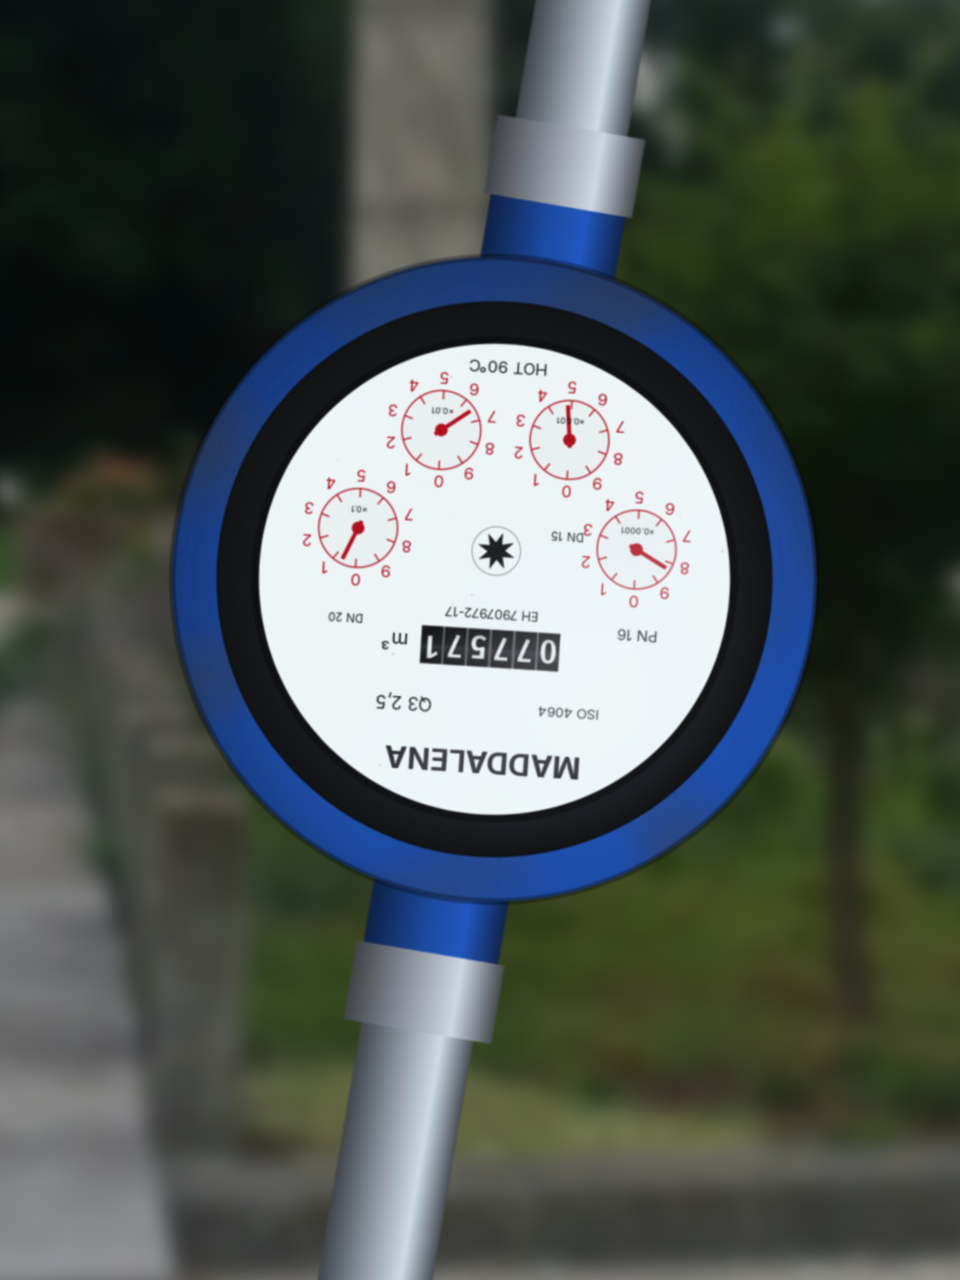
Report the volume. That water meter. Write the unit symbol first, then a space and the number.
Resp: m³ 77571.0648
